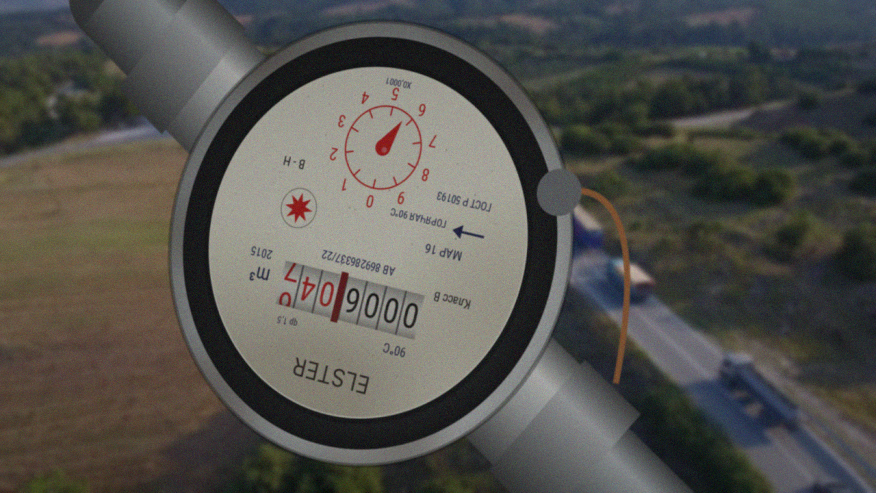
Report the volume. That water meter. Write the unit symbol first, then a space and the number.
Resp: m³ 6.0465
